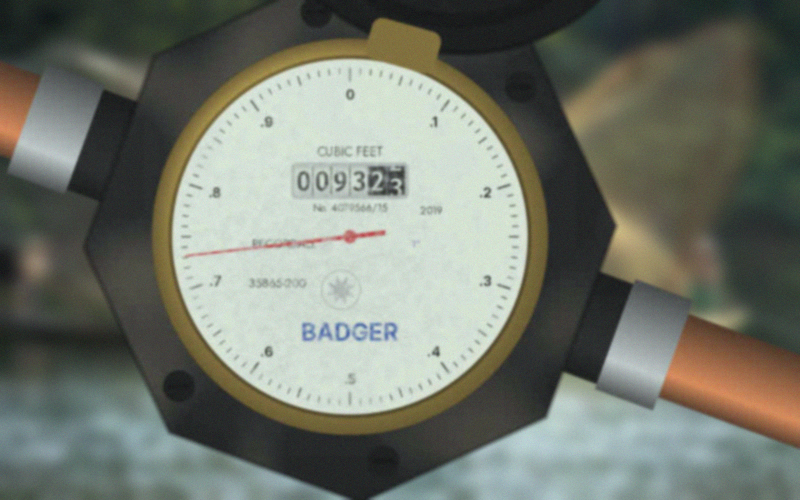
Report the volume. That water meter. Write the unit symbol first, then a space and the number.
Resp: ft³ 9322.73
